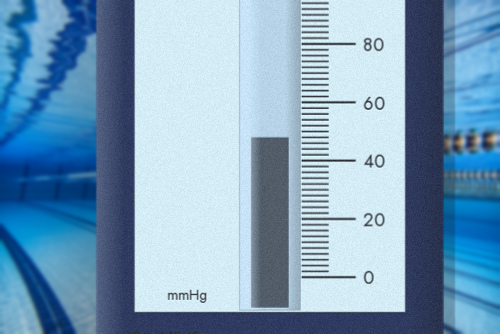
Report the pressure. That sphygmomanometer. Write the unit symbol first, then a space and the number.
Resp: mmHg 48
